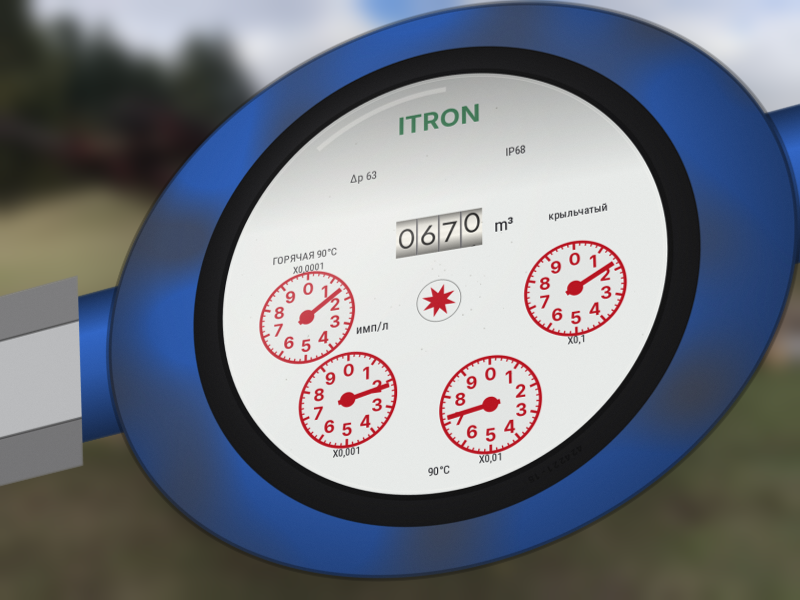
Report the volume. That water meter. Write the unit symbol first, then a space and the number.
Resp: m³ 670.1721
